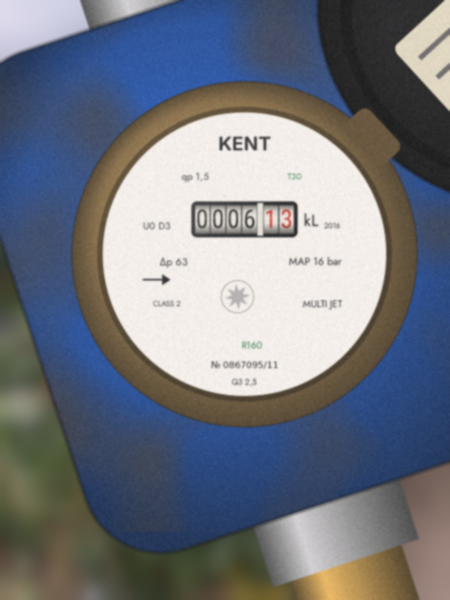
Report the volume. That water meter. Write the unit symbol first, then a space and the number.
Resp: kL 6.13
